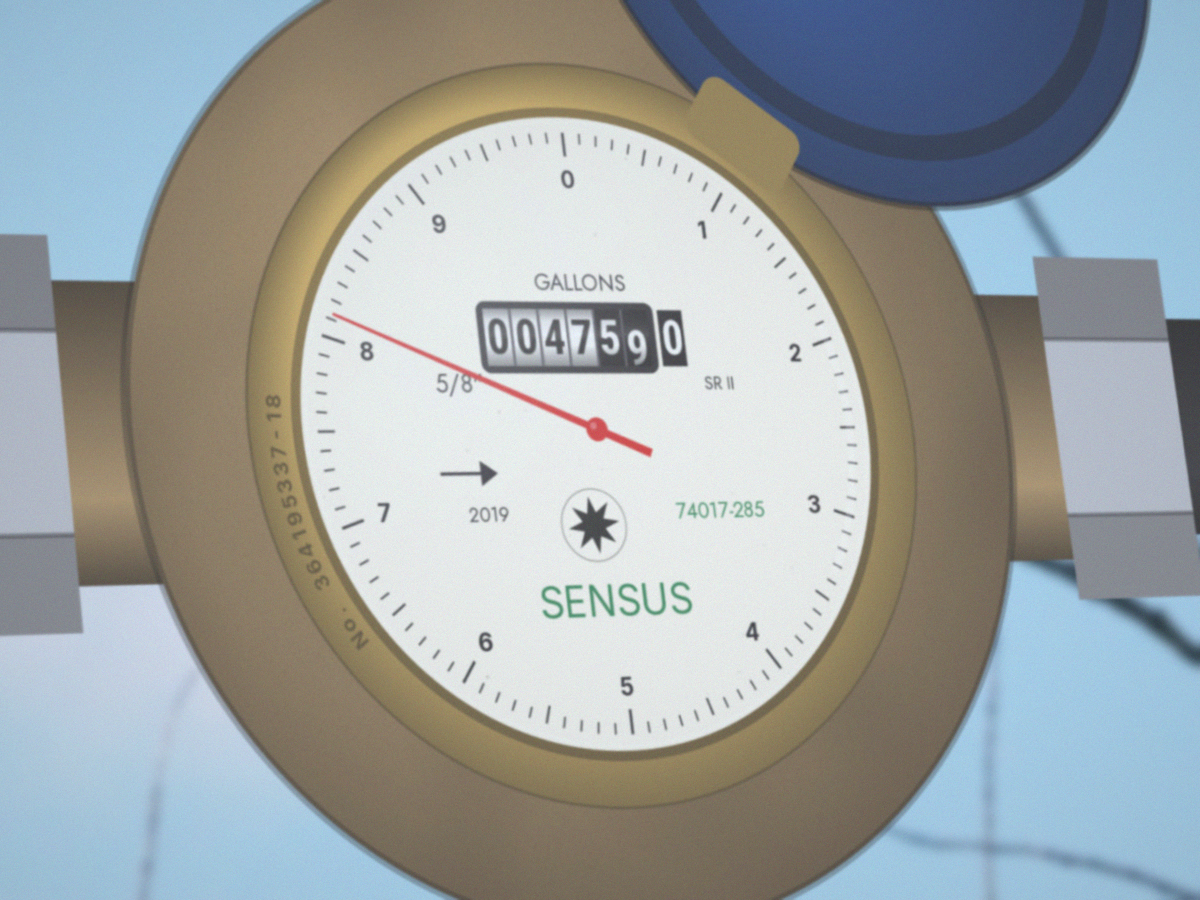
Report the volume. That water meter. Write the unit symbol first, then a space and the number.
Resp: gal 47588.1
